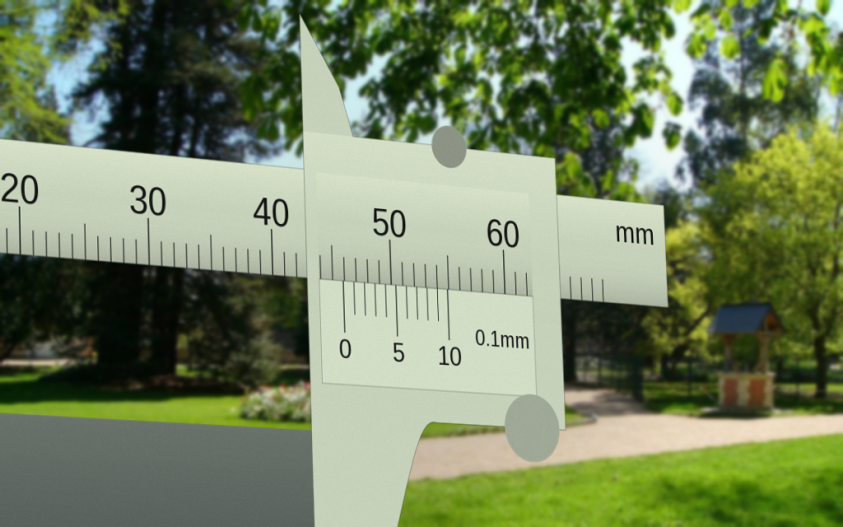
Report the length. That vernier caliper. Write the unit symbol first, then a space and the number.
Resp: mm 45.9
